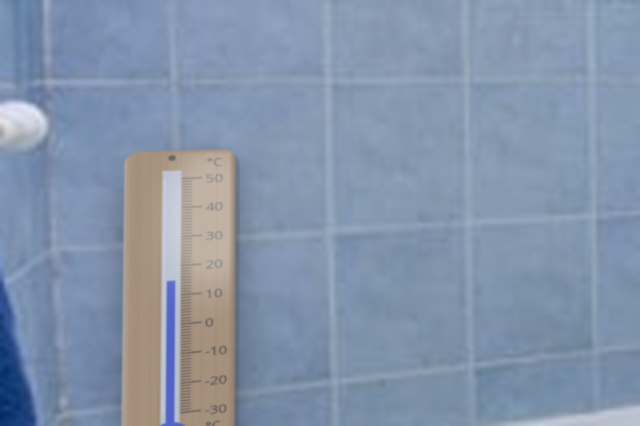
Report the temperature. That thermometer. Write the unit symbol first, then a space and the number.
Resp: °C 15
